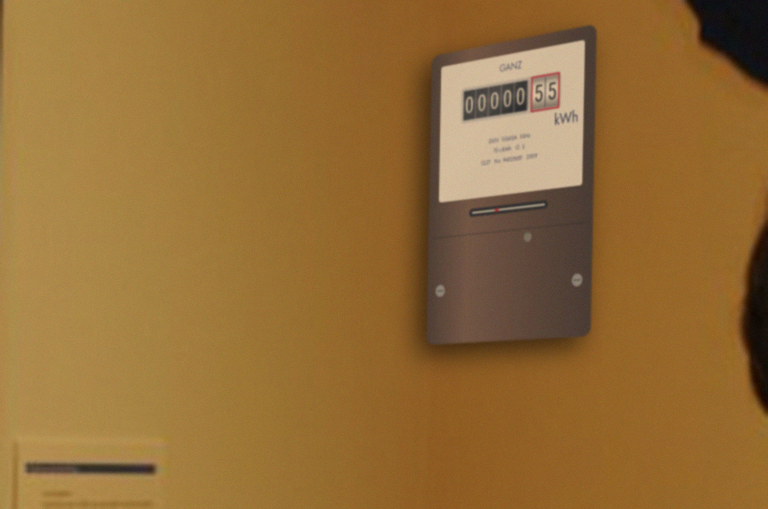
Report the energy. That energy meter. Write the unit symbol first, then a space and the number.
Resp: kWh 0.55
